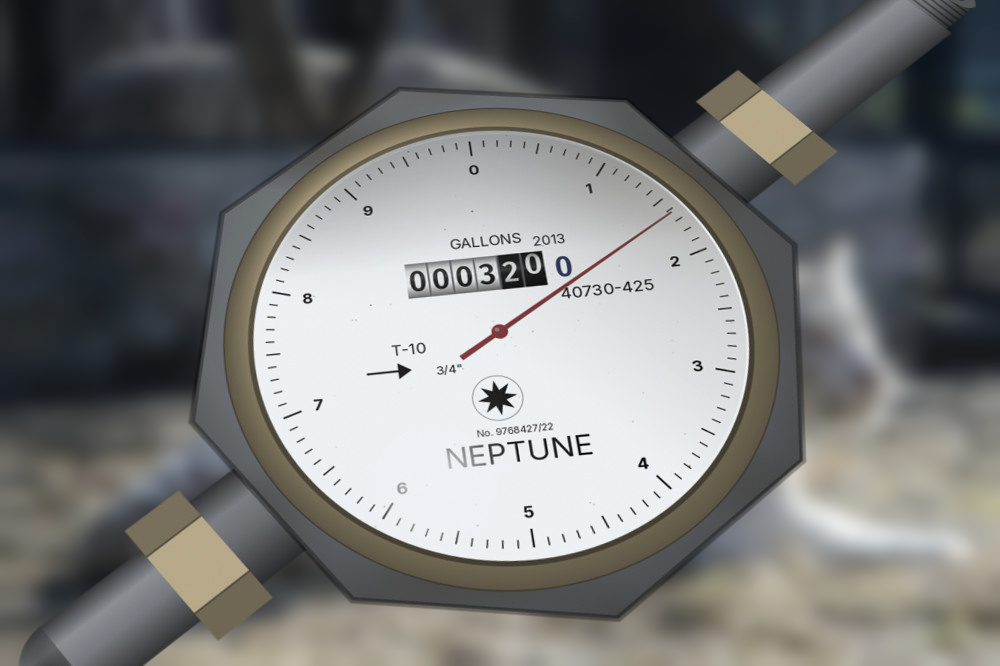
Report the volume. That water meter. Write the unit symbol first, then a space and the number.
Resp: gal 3201.6
